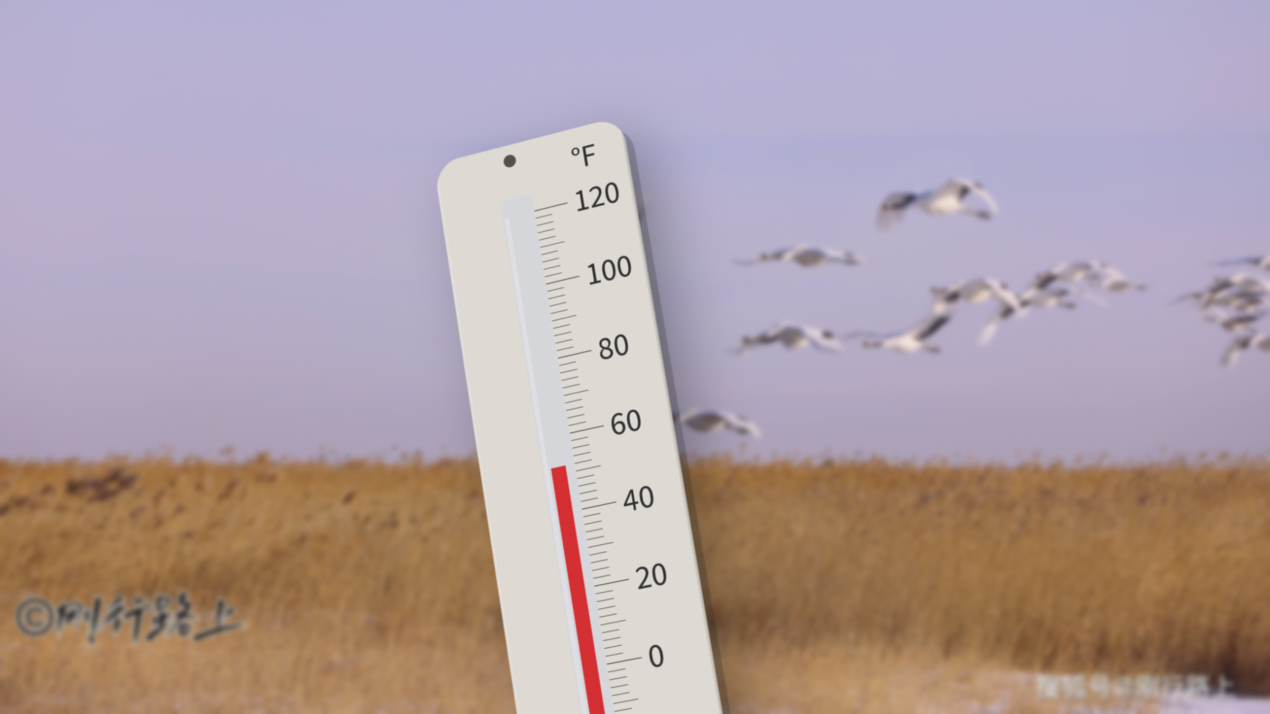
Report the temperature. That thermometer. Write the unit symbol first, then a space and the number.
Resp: °F 52
